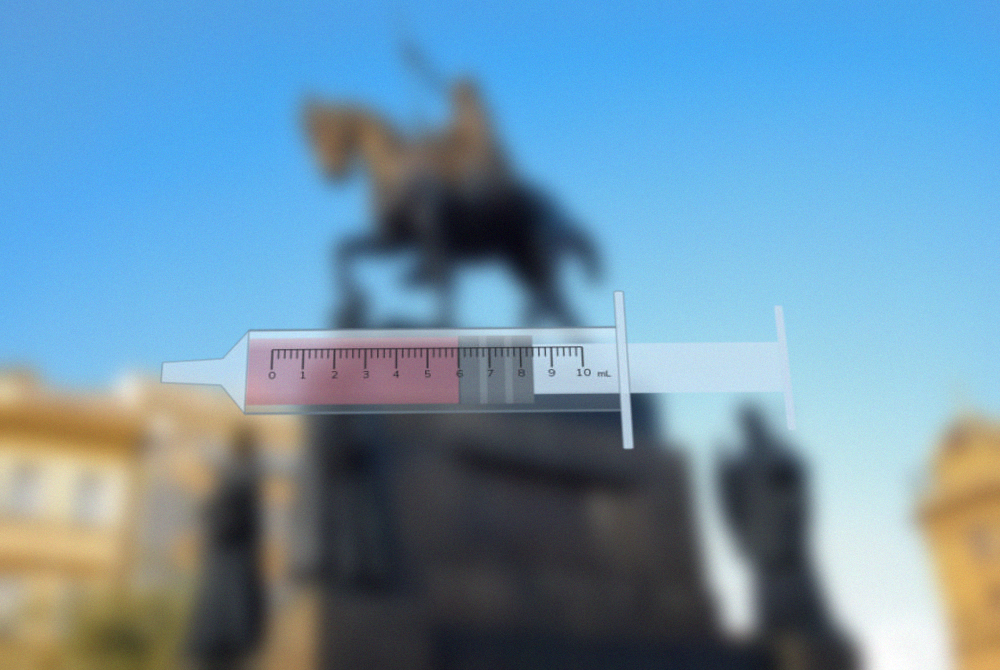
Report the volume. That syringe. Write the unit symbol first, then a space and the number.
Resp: mL 6
